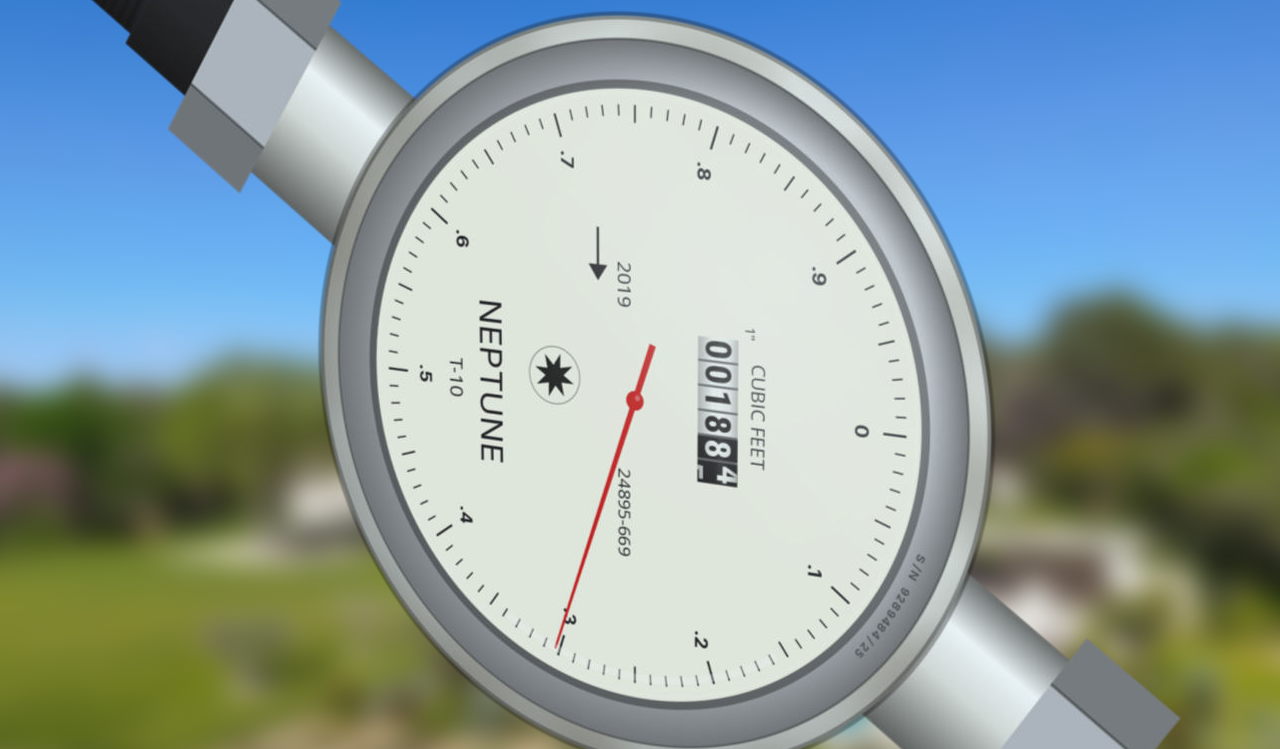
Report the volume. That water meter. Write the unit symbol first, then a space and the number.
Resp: ft³ 1884.30
